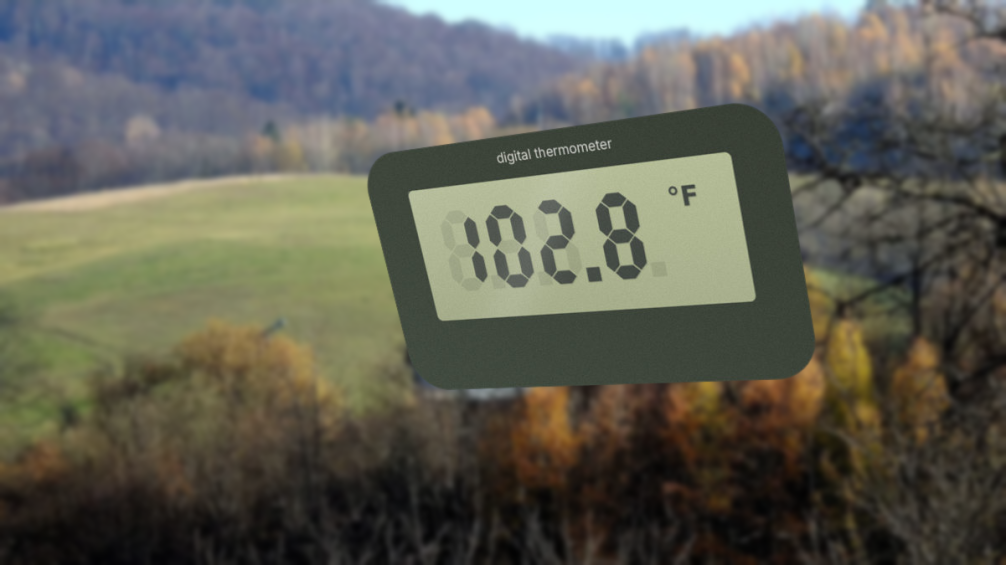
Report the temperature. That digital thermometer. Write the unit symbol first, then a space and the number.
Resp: °F 102.8
